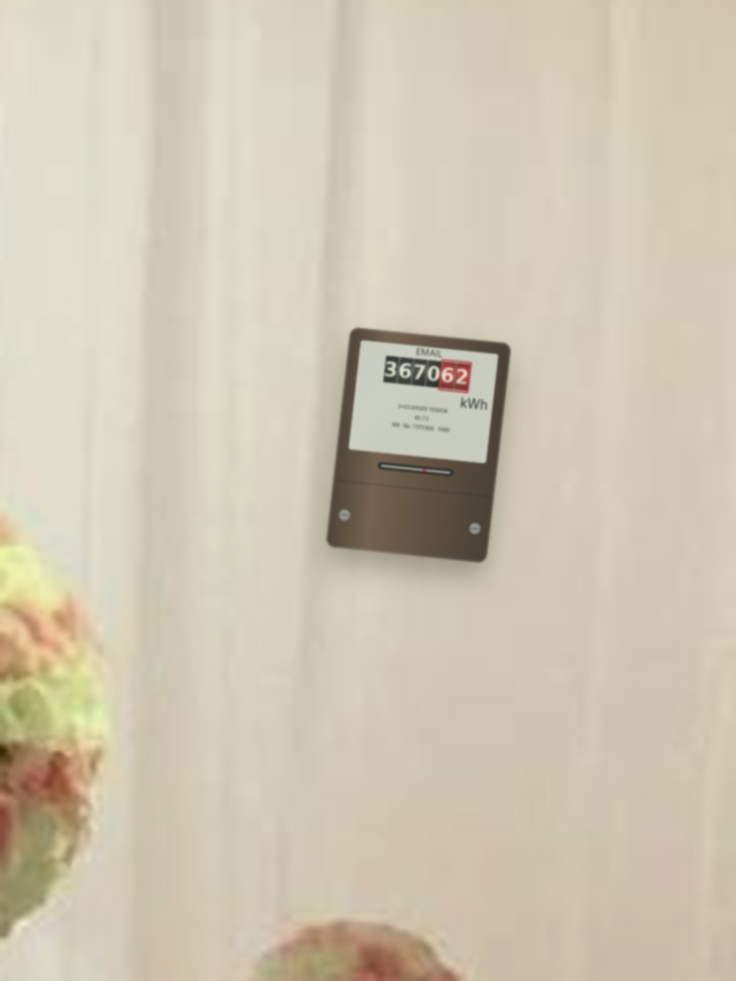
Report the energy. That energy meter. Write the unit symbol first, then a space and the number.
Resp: kWh 3670.62
